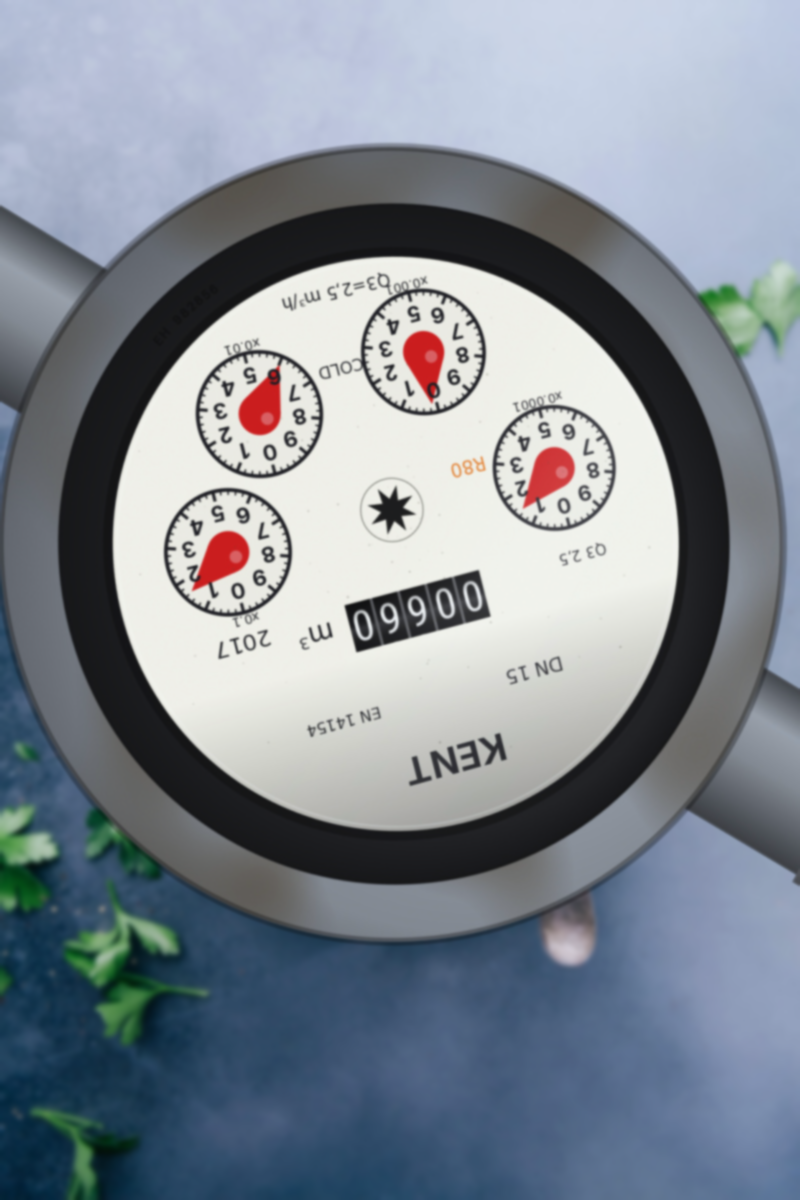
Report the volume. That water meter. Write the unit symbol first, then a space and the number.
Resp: m³ 660.1601
